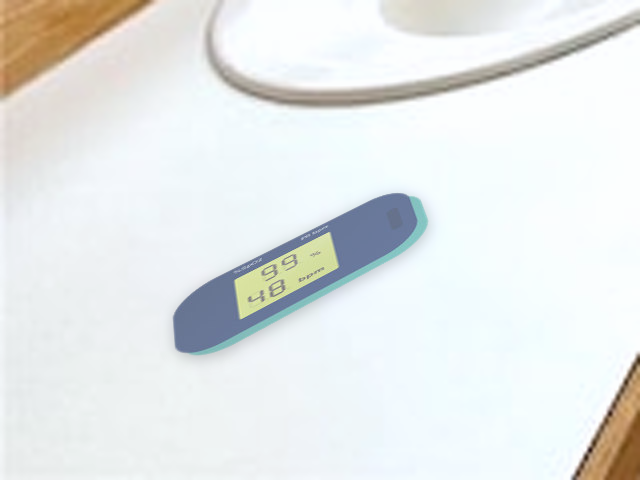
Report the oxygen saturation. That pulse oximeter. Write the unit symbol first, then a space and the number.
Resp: % 99
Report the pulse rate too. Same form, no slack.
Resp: bpm 48
